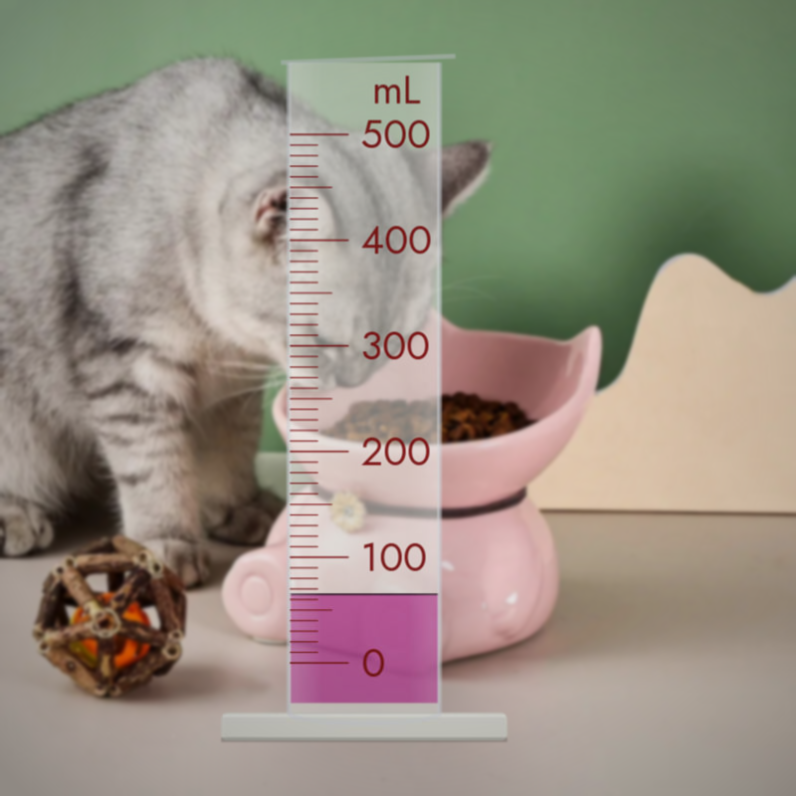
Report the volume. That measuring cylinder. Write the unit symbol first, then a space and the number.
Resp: mL 65
